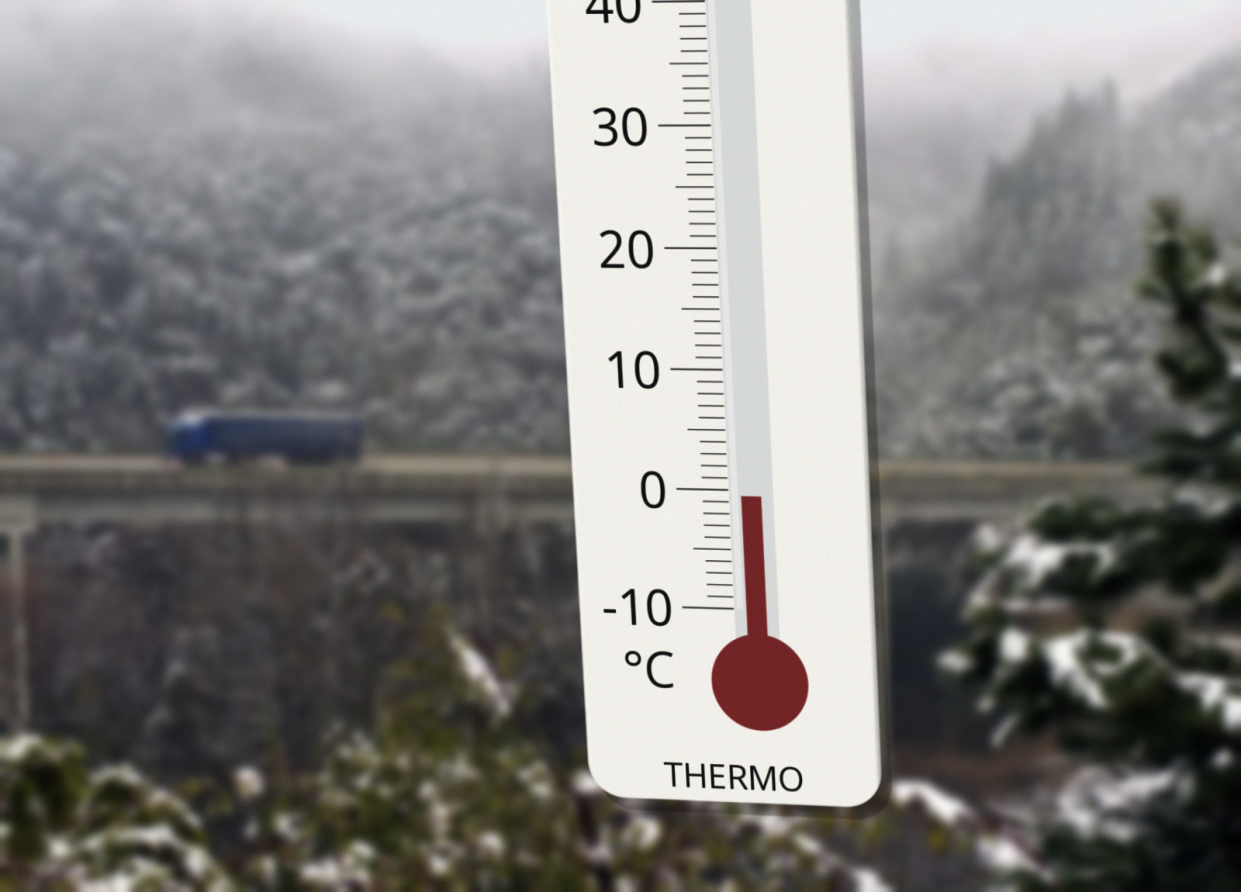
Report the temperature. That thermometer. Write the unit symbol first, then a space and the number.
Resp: °C -0.5
